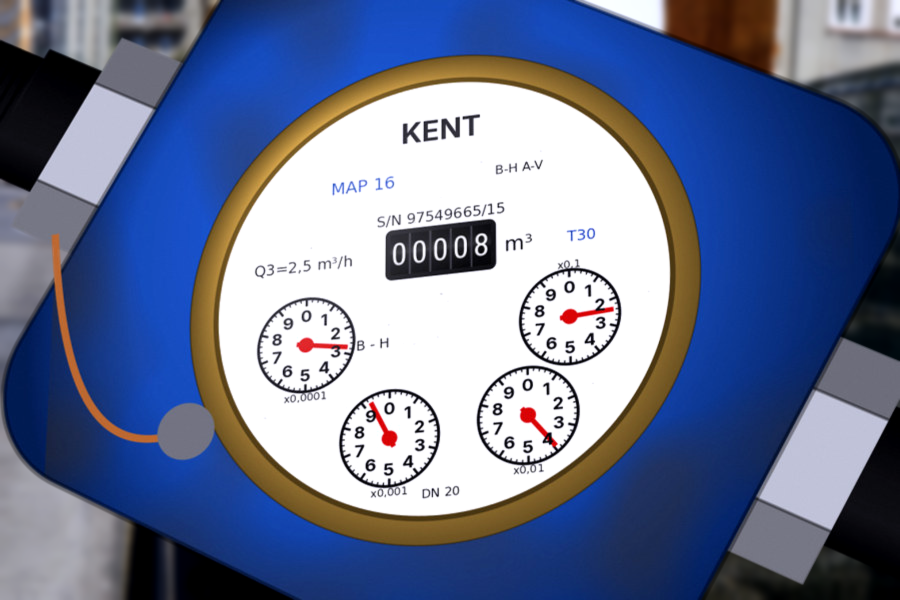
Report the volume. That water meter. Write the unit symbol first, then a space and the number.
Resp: m³ 8.2392
